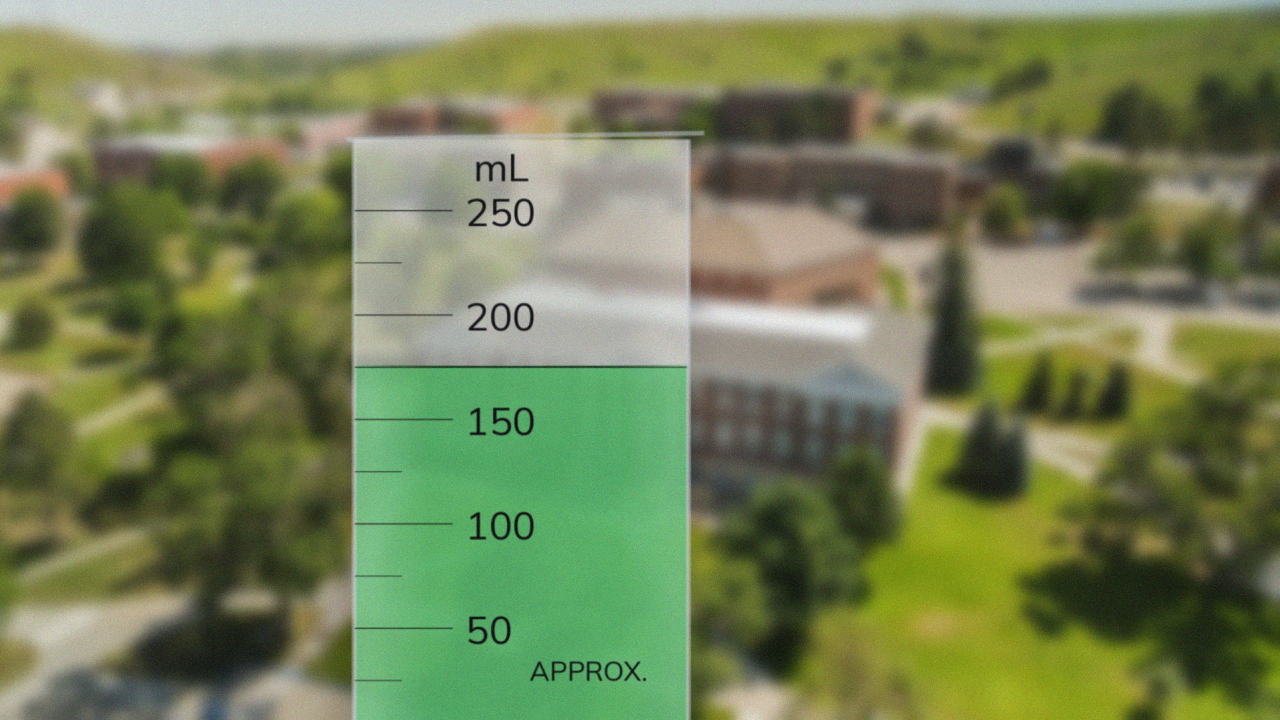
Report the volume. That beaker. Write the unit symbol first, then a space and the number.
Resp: mL 175
